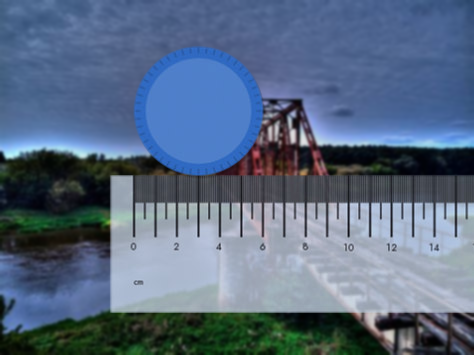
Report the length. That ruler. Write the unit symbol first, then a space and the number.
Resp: cm 6
